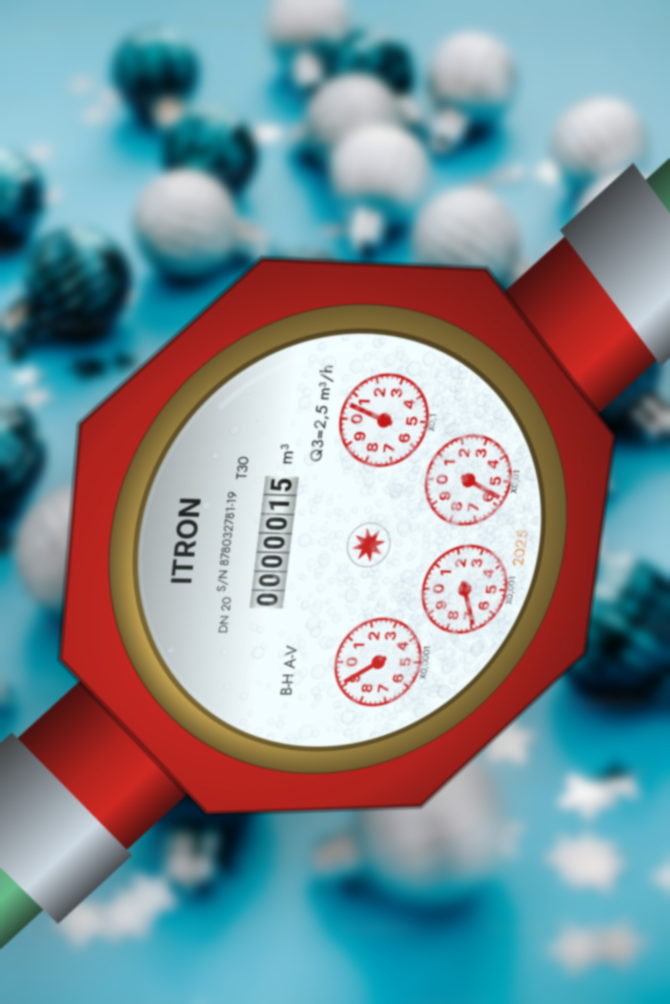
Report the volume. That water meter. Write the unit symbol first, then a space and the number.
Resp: m³ 15.0569
